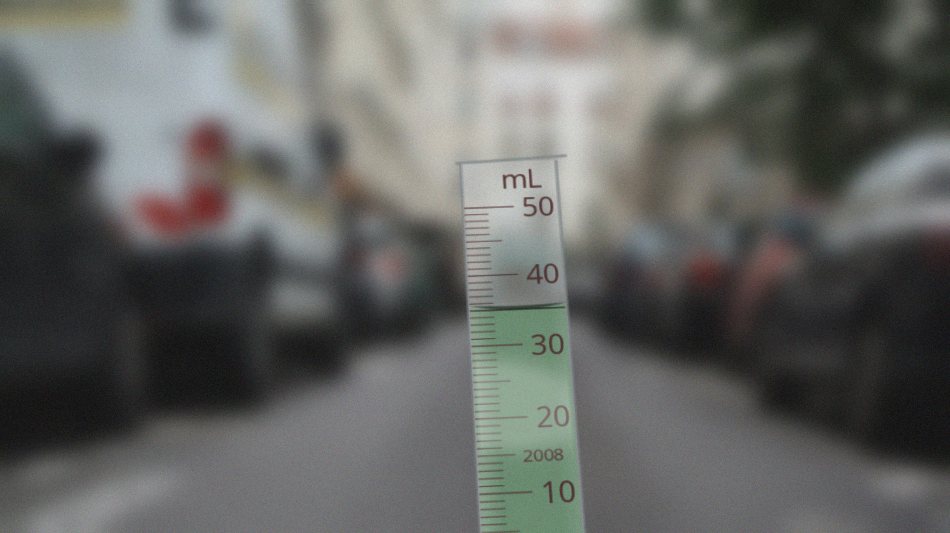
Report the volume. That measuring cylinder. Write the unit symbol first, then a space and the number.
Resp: mL 35
